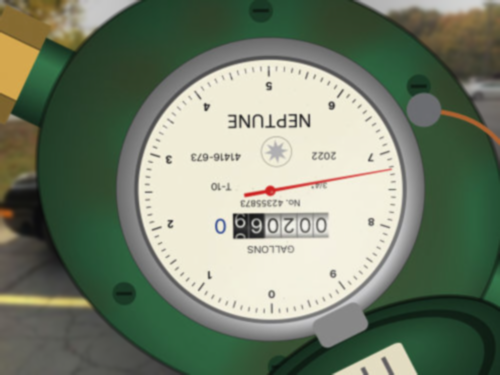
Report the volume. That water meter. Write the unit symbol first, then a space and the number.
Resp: gal 20687.2
